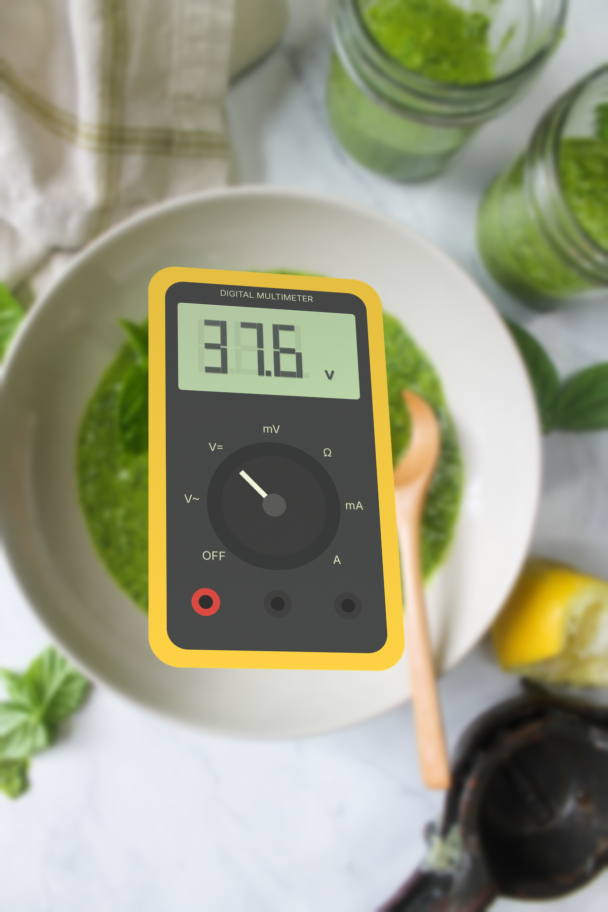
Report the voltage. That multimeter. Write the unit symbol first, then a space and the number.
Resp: V 37.6
